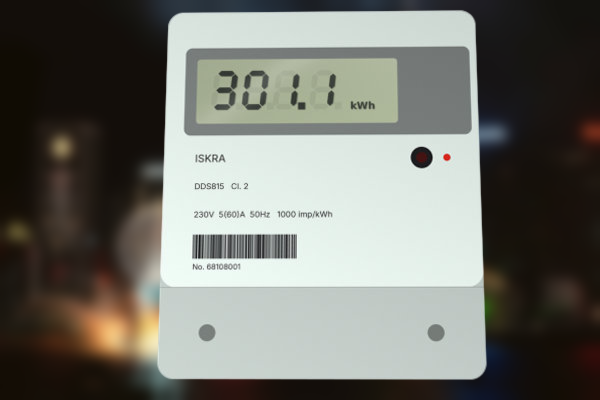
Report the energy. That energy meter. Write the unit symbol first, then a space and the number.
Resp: kWh 301.1
